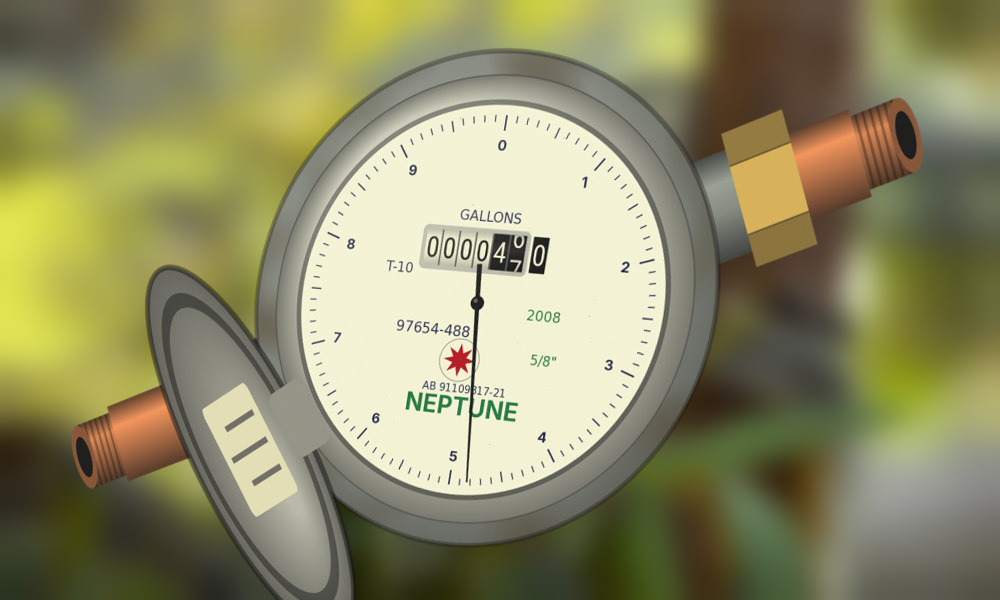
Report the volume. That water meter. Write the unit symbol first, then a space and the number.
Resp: gal 464.8
